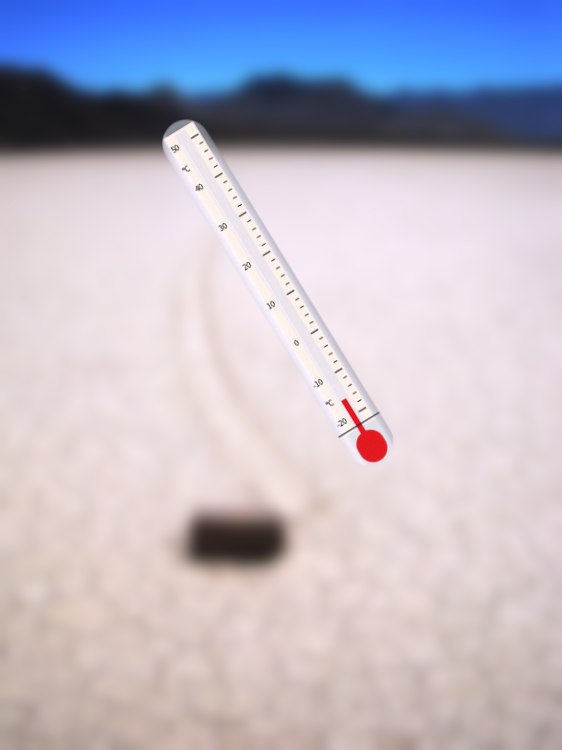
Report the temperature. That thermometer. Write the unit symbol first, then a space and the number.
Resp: °C -16
